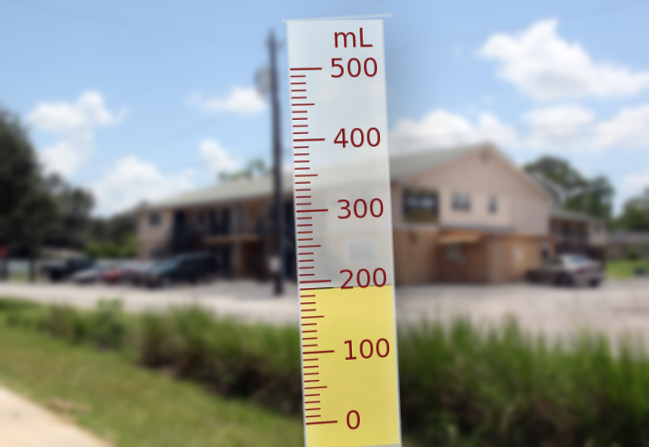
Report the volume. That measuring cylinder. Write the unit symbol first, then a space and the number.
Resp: mL 190
